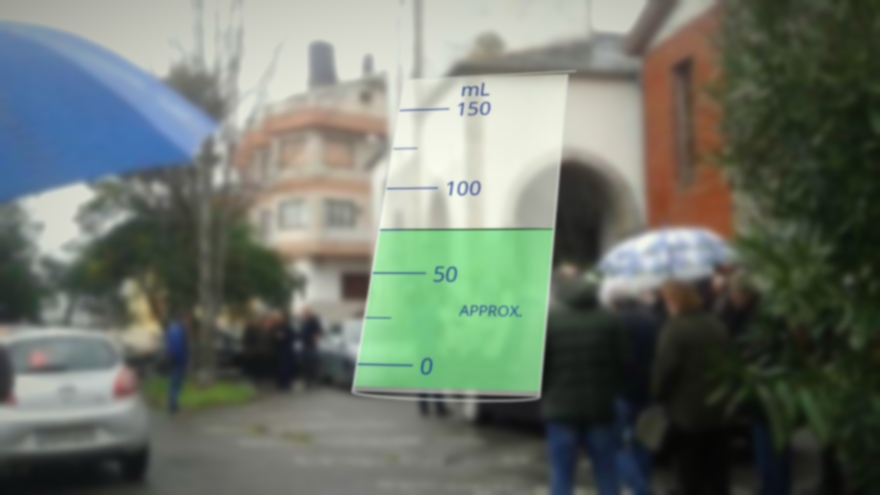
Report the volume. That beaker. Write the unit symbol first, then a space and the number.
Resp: mL 75
